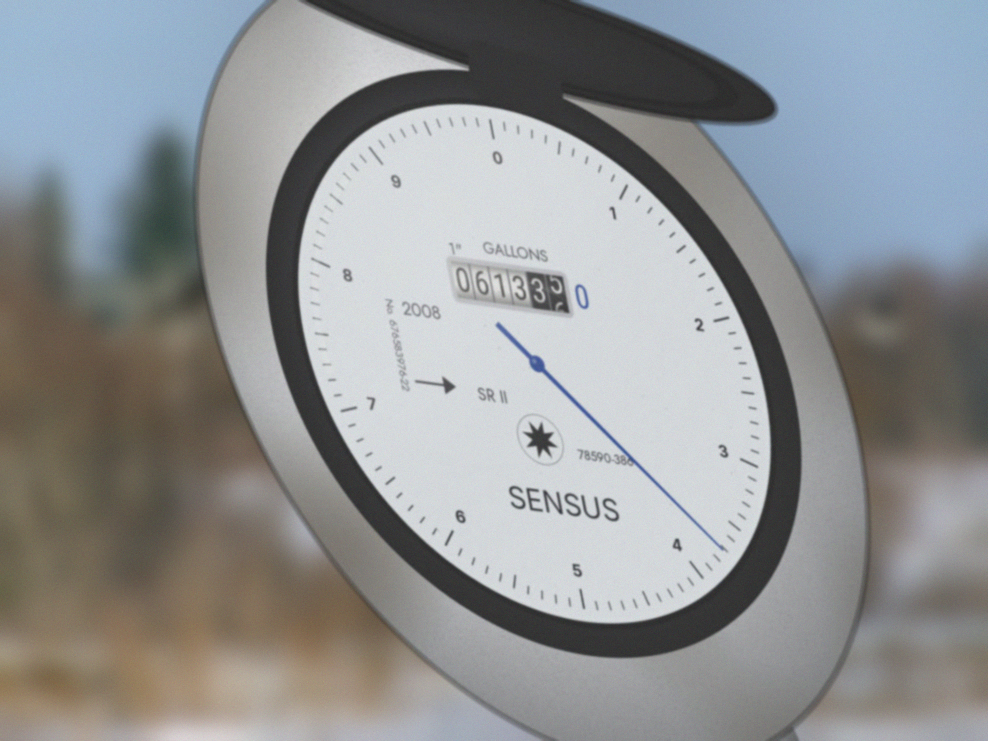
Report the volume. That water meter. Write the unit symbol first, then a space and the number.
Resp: gal 613353.7
